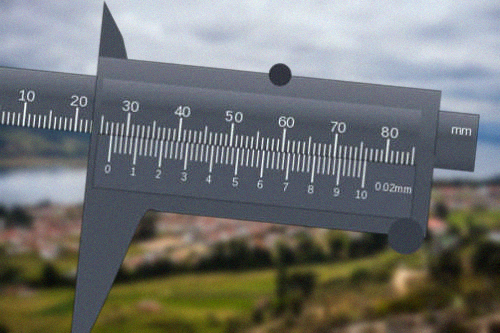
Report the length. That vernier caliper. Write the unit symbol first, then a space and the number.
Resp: mm 27.0
